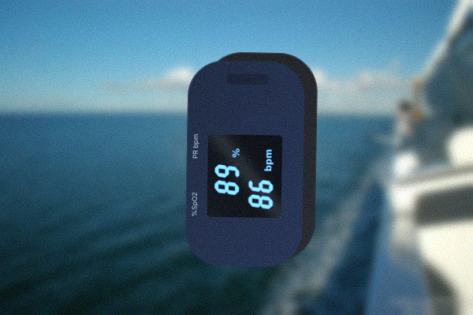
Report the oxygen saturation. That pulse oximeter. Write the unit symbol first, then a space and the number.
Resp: % 89
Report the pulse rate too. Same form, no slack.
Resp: bpm 86
